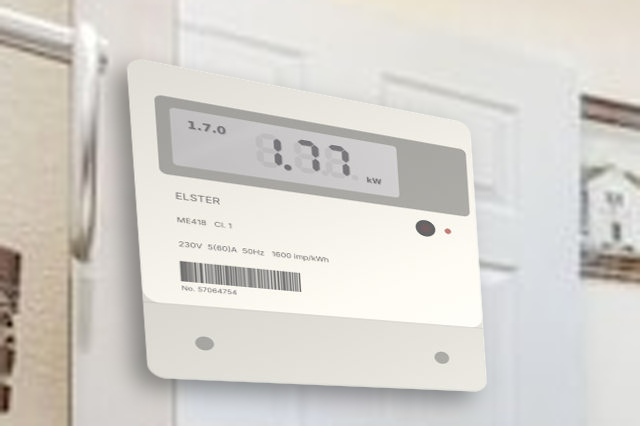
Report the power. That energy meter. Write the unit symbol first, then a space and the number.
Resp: kW 1.77
